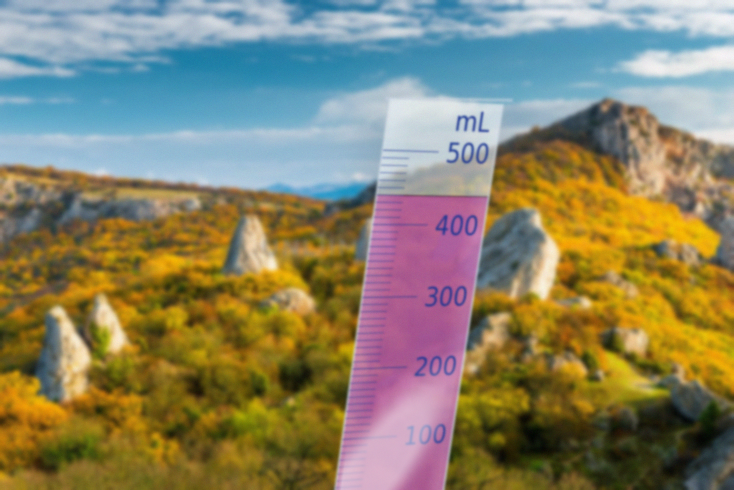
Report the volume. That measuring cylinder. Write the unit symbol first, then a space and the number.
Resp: mL 440
